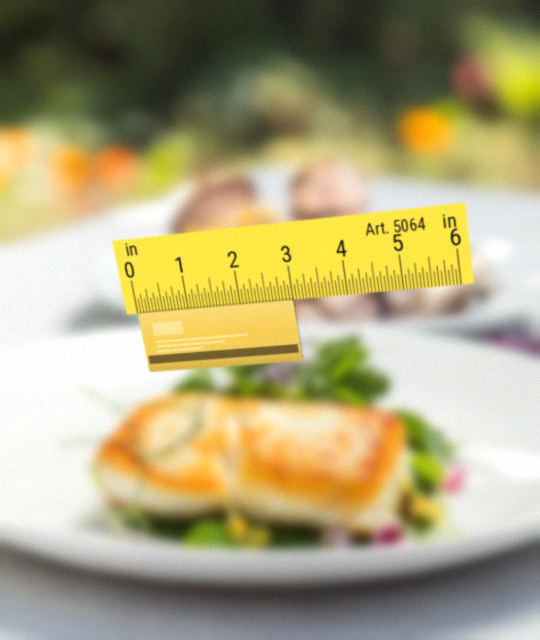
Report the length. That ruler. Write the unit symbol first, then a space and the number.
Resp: in 3
